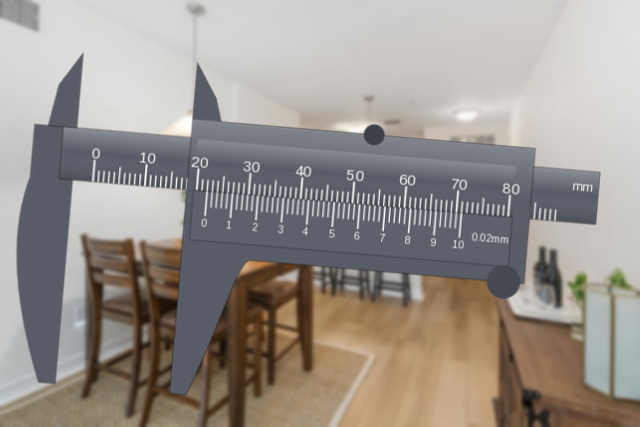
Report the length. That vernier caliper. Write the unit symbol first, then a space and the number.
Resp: mm 22.0
